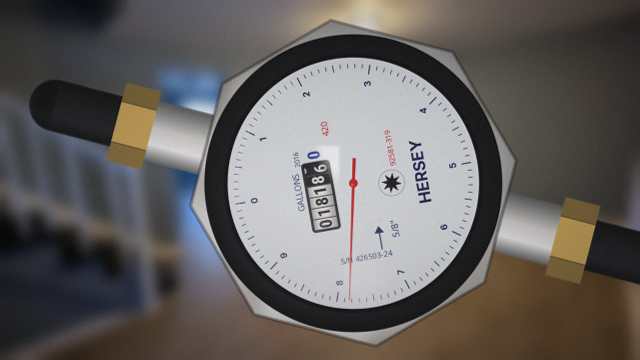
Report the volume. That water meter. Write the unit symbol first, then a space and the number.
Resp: gal 181857.8
